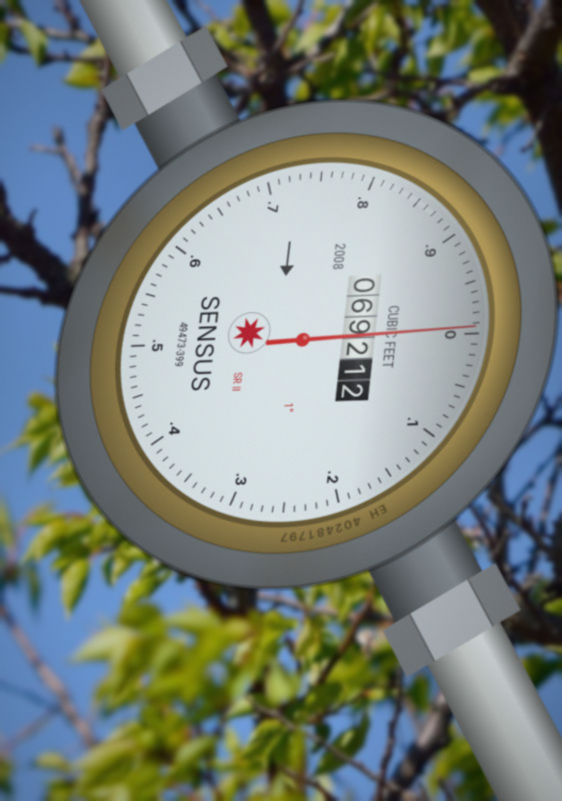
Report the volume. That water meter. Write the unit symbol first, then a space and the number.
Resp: ft³ 69211.99
